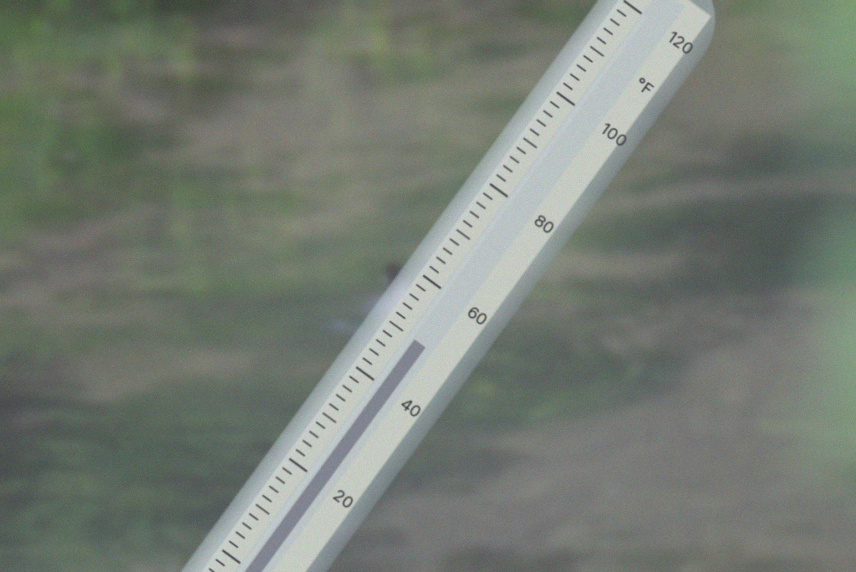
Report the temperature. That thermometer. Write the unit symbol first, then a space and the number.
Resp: °F 50
